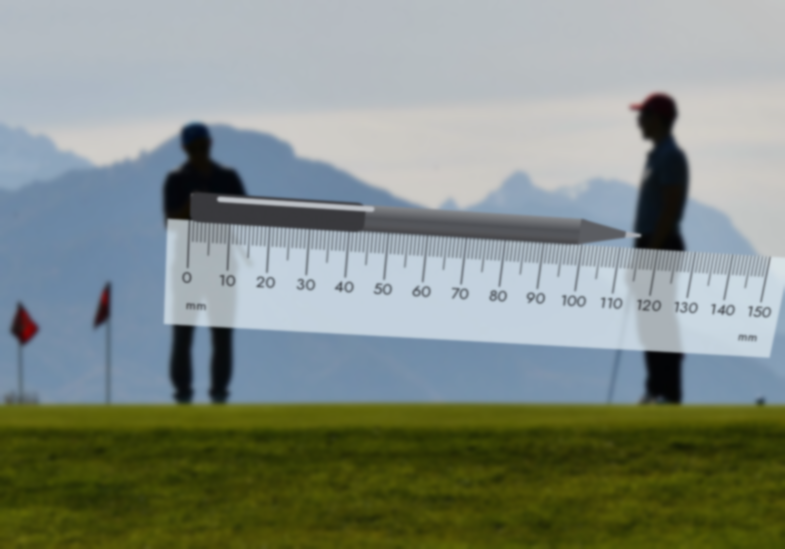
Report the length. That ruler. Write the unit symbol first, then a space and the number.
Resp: mm 115
